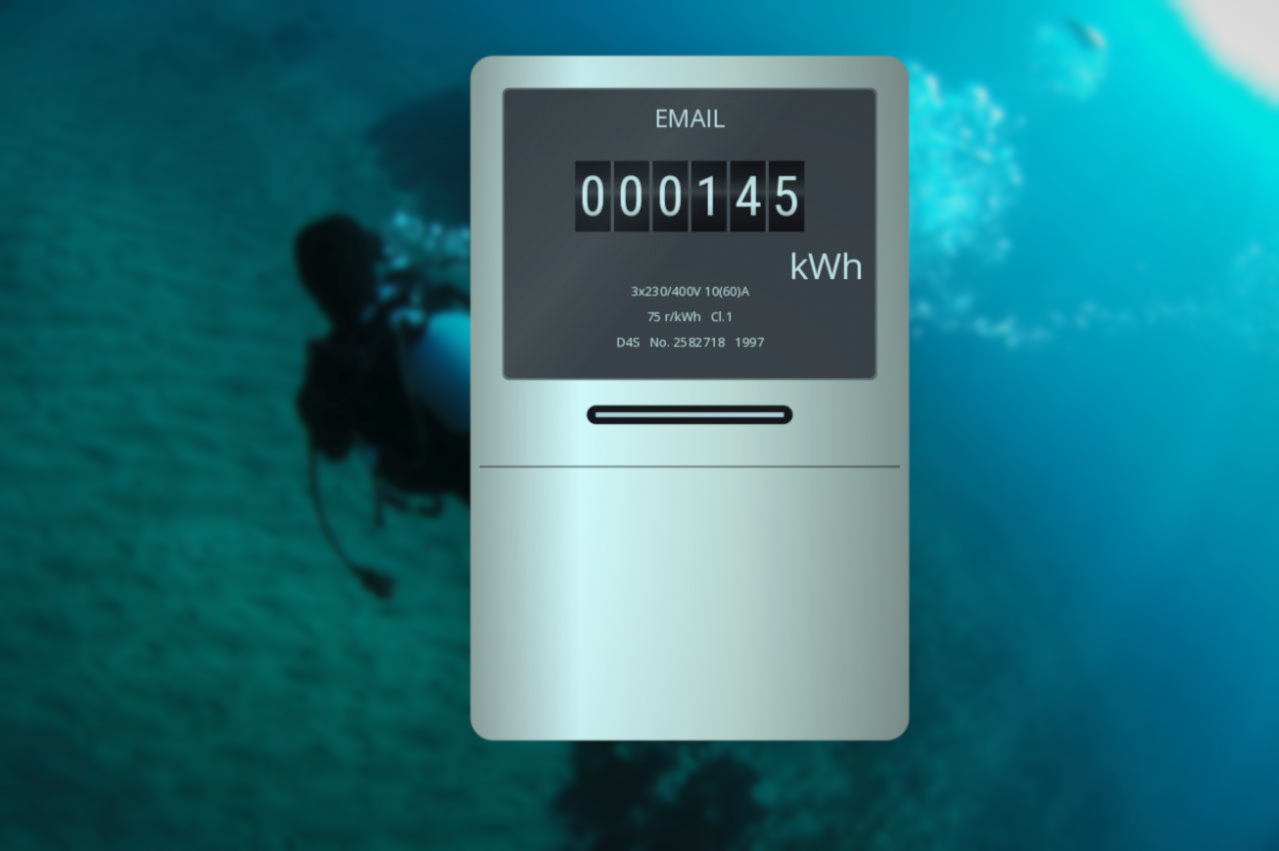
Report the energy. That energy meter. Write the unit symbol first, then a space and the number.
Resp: kWh 145
